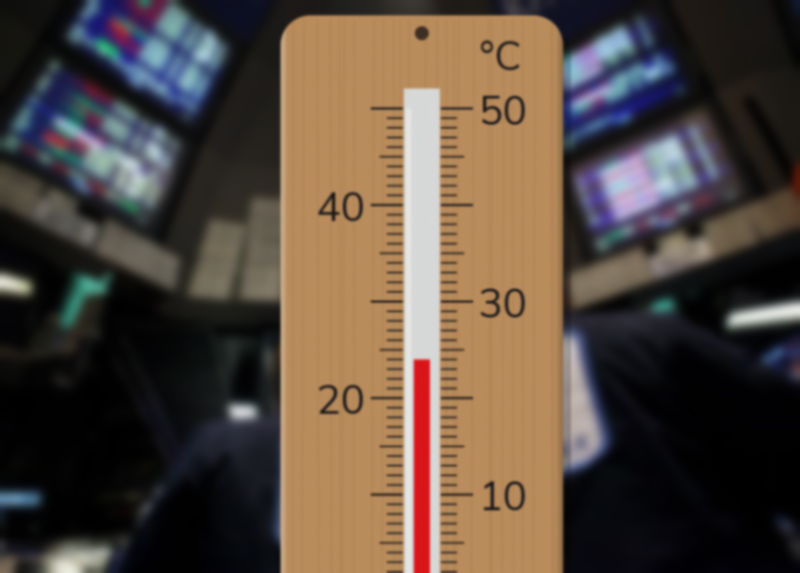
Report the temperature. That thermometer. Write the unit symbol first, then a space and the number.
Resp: °C 24
